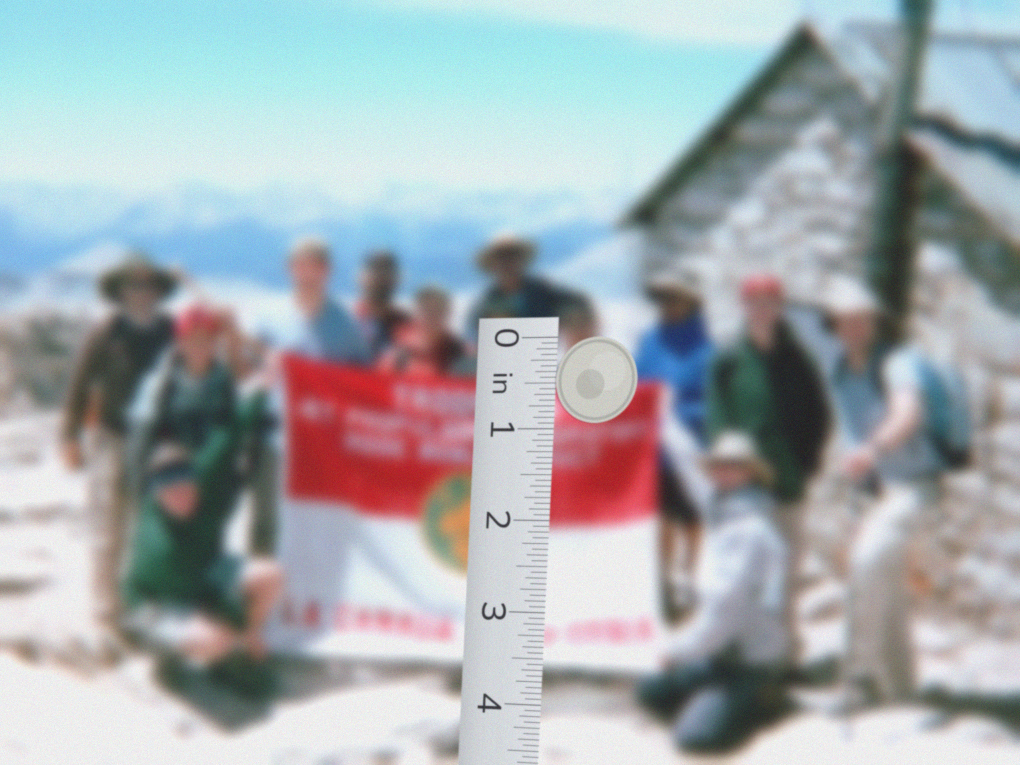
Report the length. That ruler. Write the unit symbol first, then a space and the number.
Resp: in 0.9375
